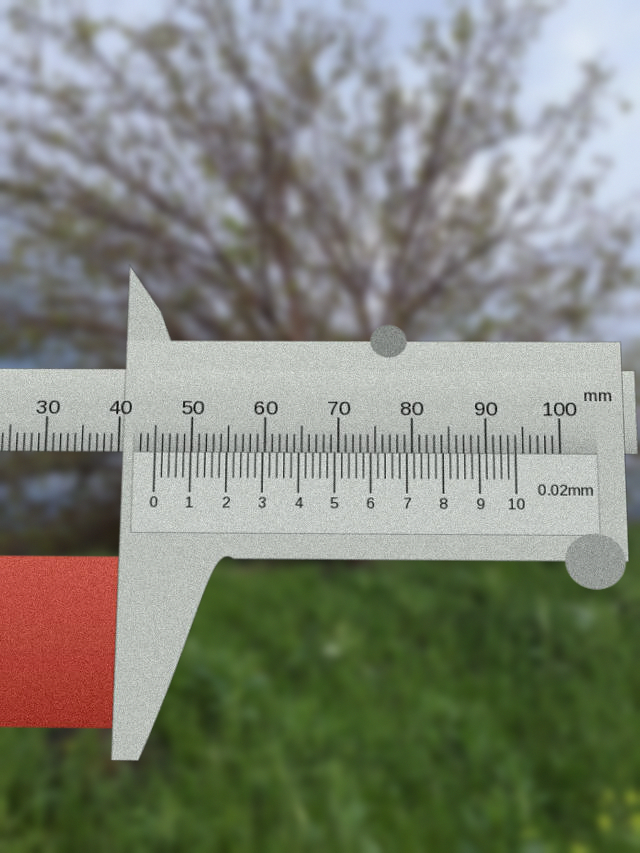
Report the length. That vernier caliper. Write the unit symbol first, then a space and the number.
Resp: mm 45.0
